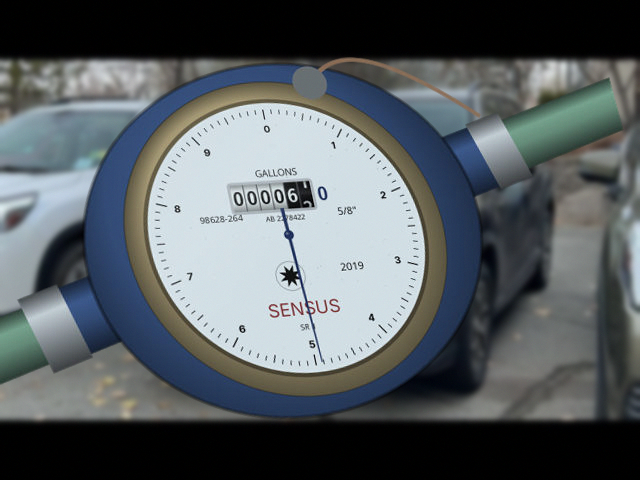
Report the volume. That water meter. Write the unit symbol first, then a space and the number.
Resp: gal 614.9
